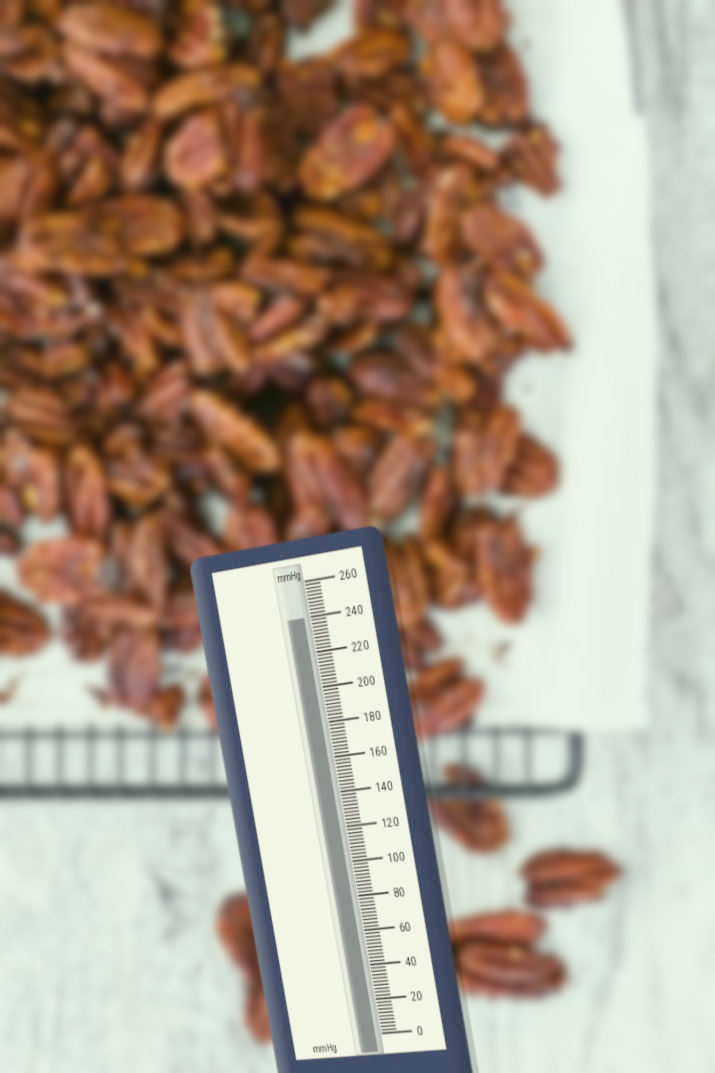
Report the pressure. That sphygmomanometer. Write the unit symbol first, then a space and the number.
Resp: mmHg 240
